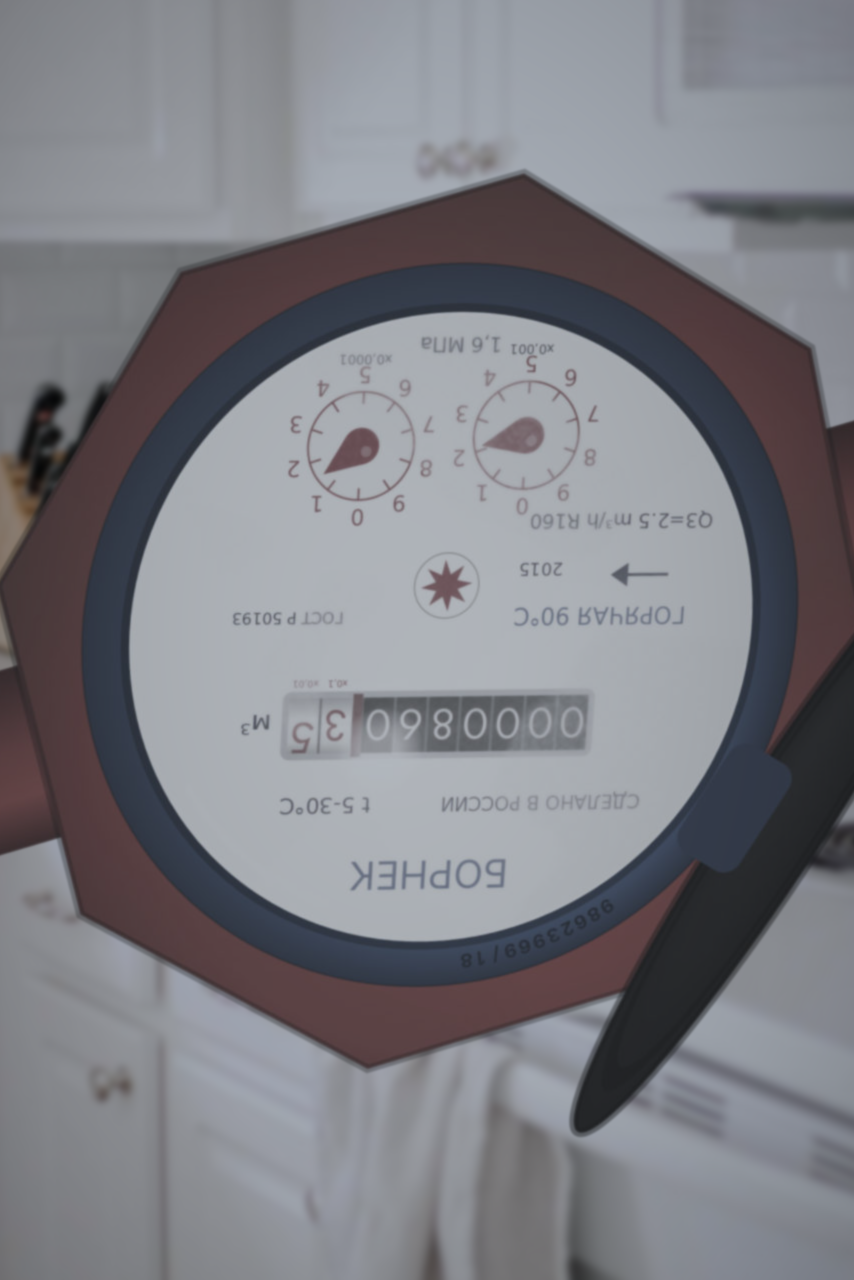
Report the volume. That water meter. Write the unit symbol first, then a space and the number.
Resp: m³ 860.3521
